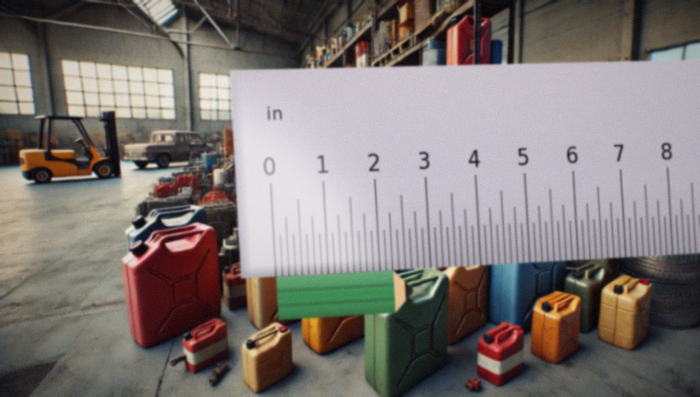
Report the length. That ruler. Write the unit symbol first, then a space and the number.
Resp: in 2.625
